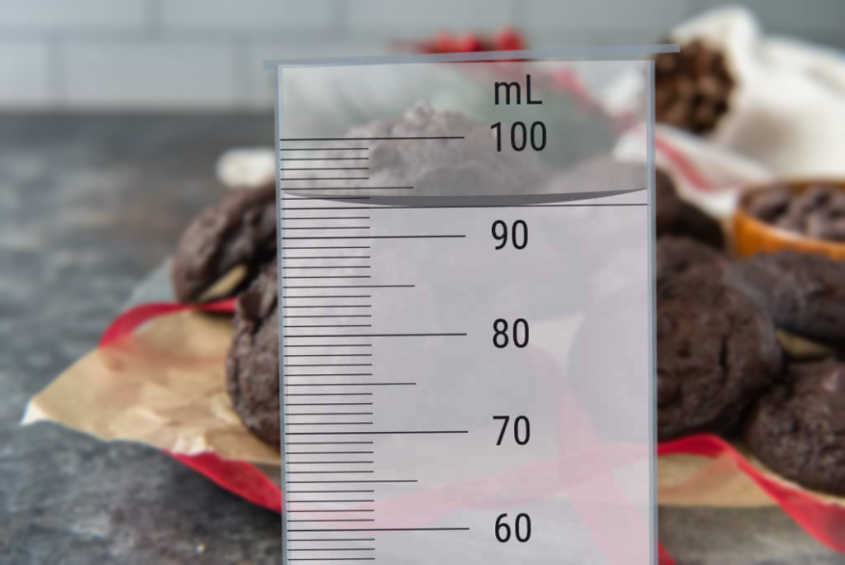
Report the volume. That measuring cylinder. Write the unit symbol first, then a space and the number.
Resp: mL 93
